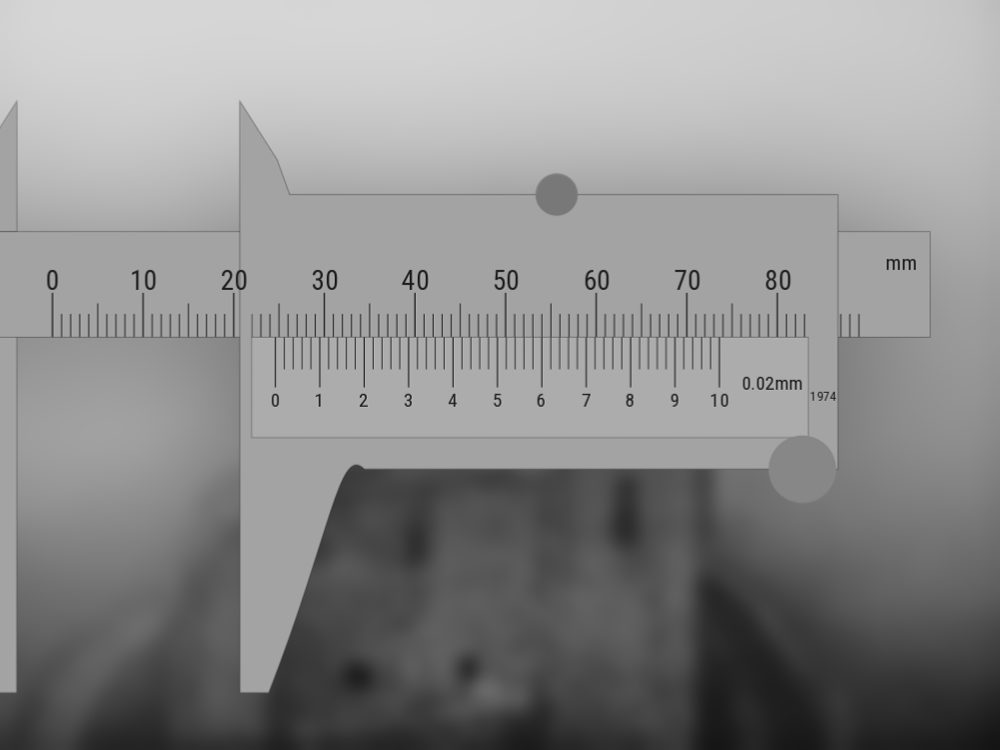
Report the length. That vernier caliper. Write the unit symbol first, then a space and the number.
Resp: mm 24.6
